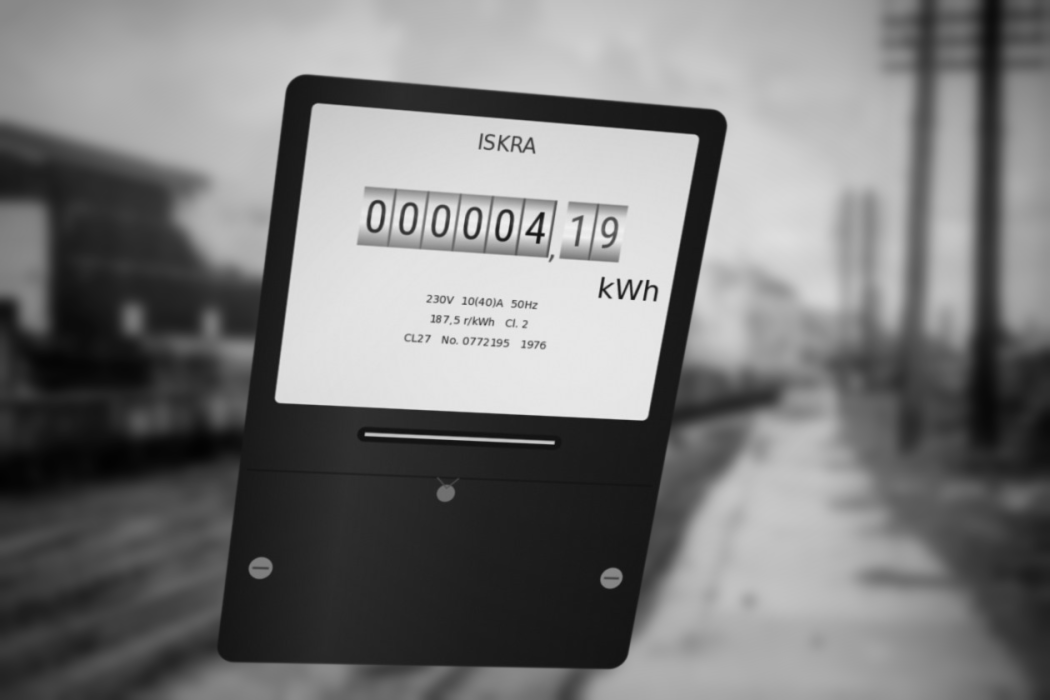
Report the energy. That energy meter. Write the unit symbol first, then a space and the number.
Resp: kWh 4.19
